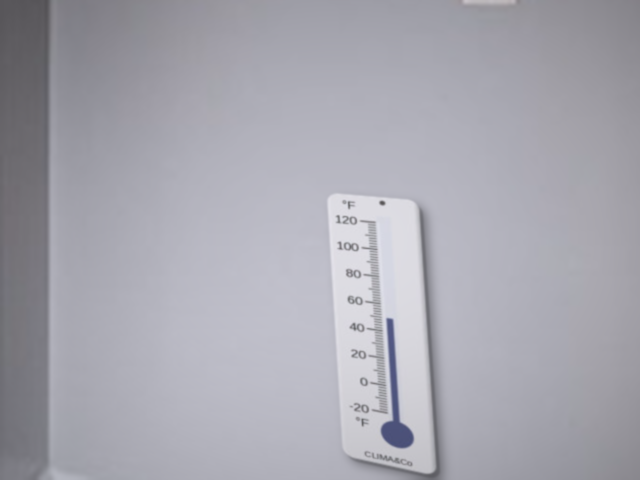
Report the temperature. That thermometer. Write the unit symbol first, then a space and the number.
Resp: °F 50
